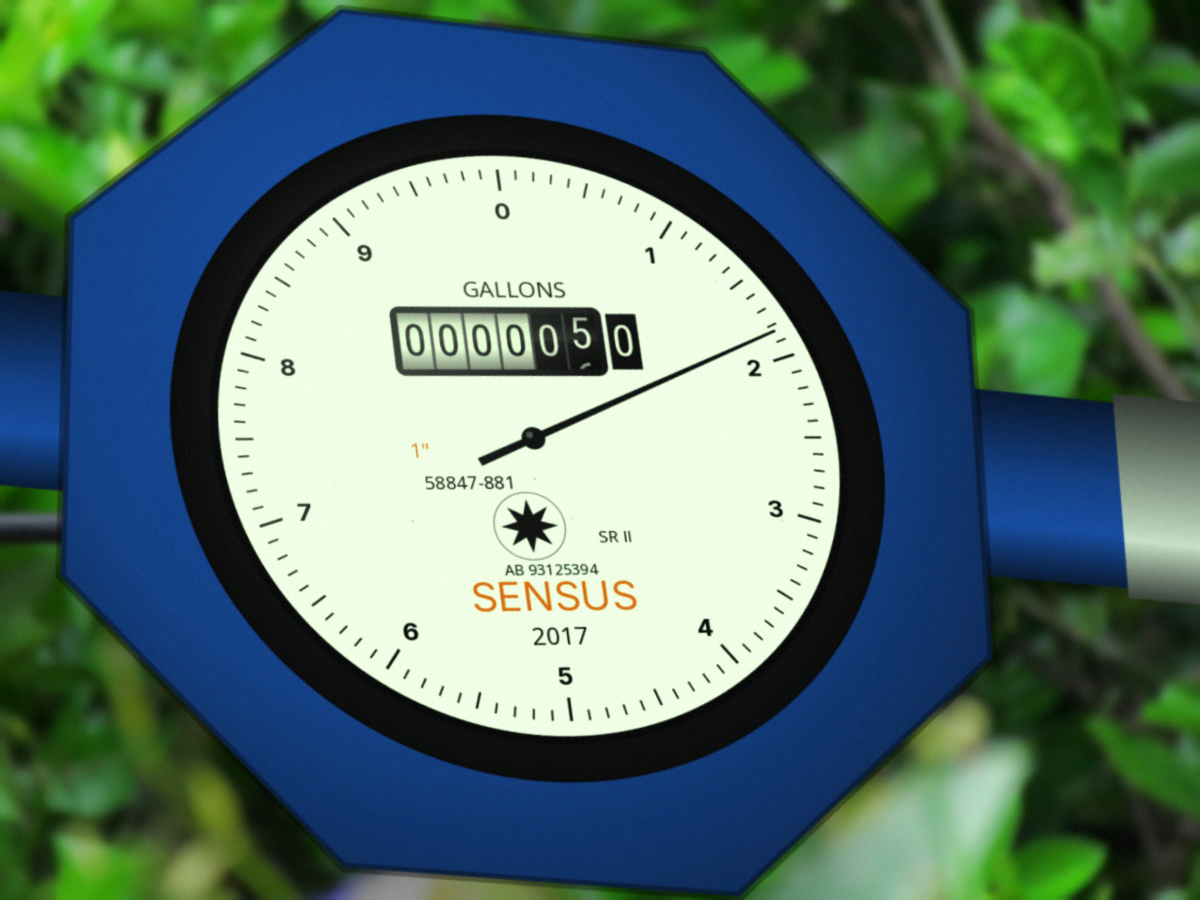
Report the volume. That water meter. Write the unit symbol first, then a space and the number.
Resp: gal 51.8
